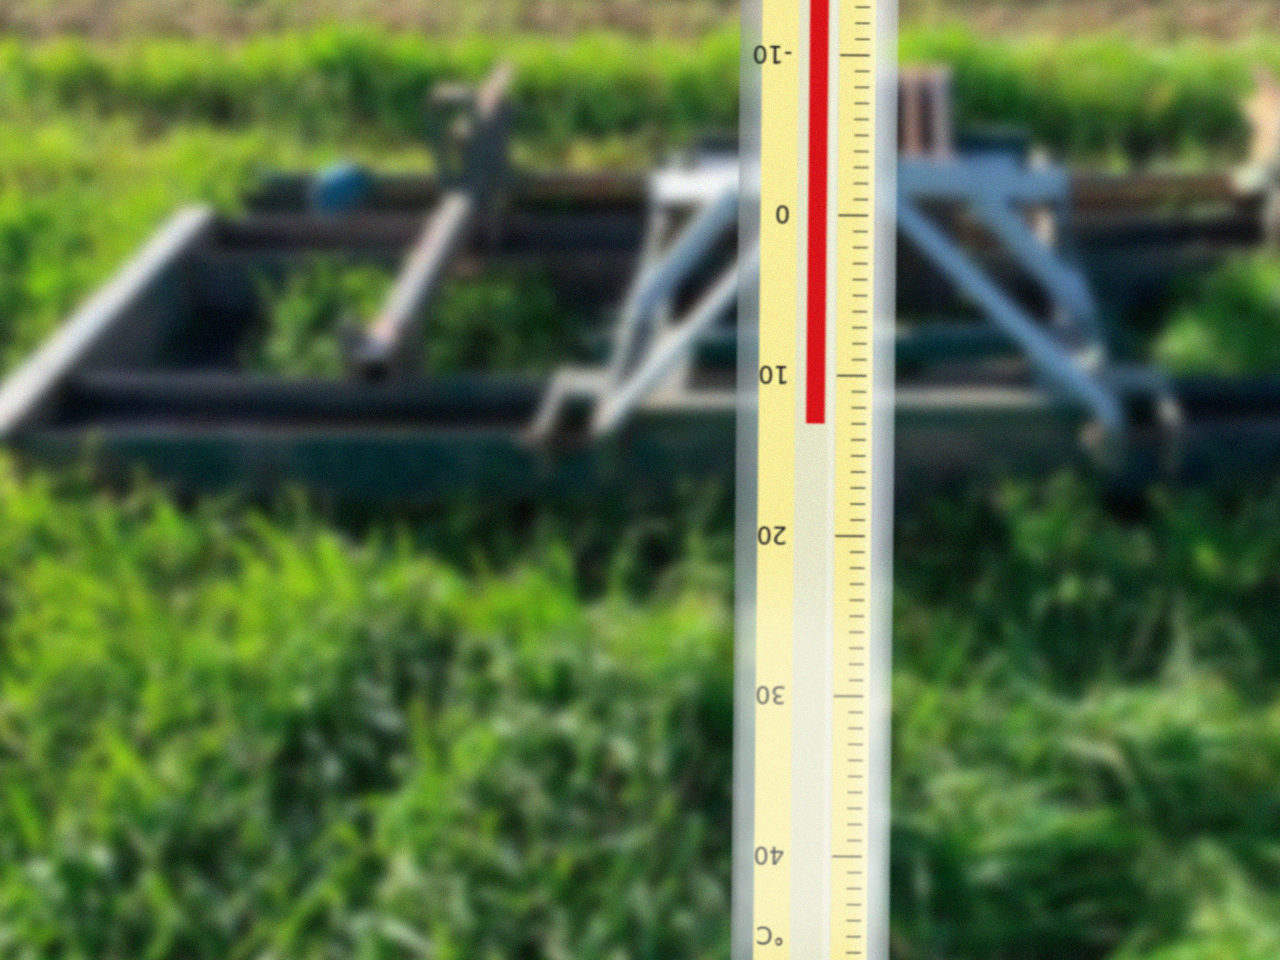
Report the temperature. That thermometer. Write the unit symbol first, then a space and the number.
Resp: °C 13
